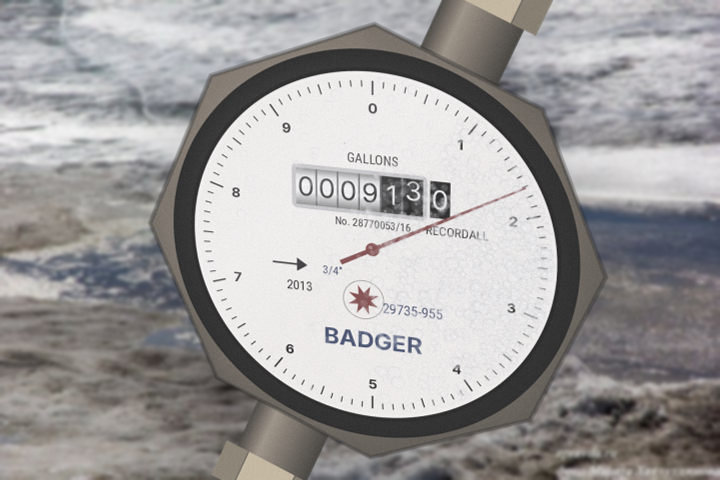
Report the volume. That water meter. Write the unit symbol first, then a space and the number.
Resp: gal 9131.7
